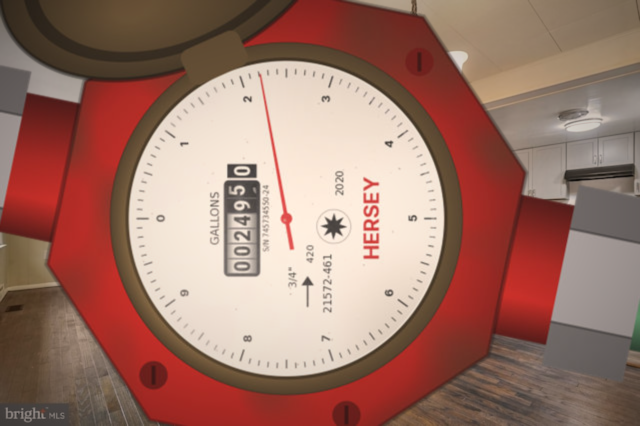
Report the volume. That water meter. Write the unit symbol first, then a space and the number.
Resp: gal 24952.2
